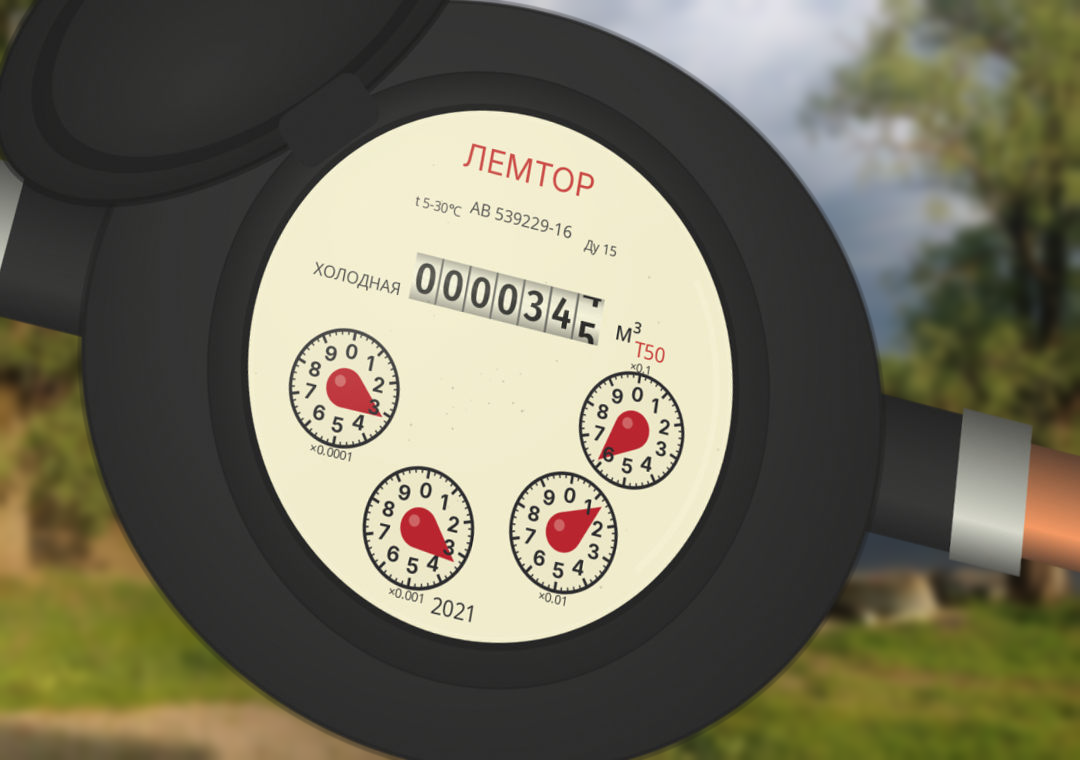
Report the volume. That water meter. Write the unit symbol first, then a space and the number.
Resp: m³ 344.6133
